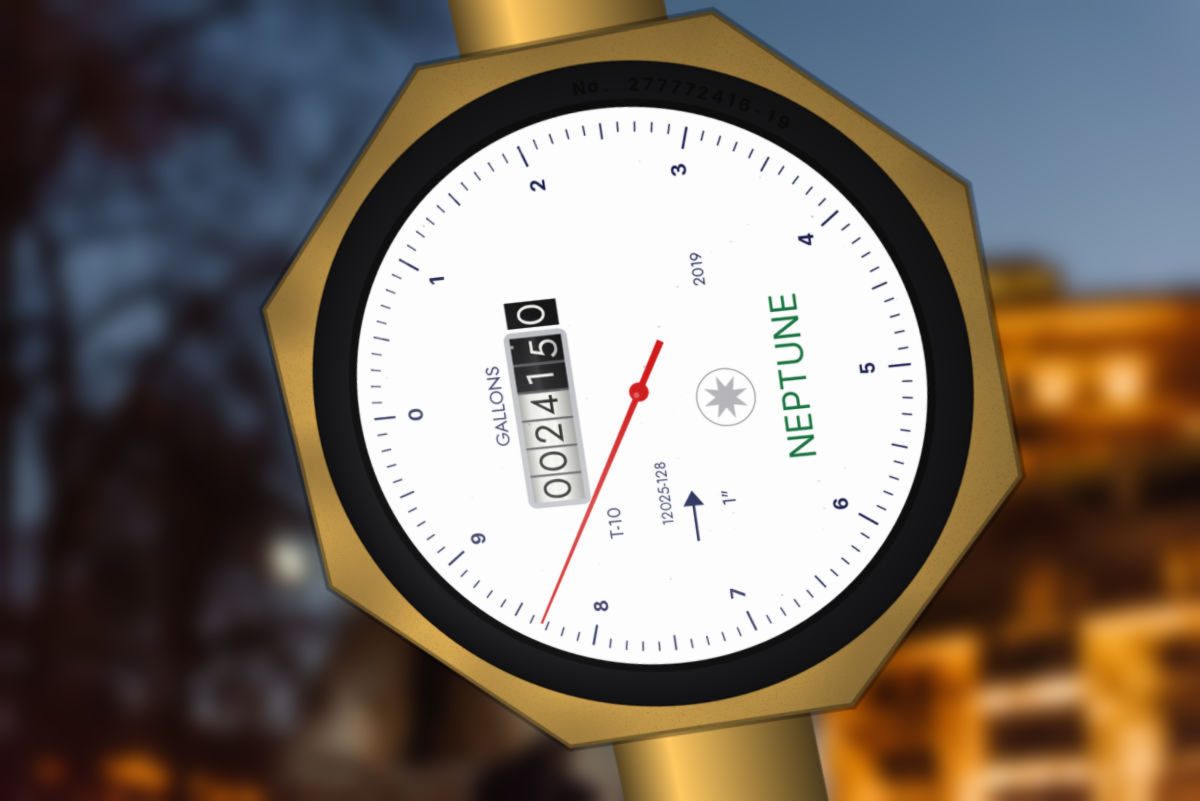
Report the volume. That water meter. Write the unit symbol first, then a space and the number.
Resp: gal 24148.3
